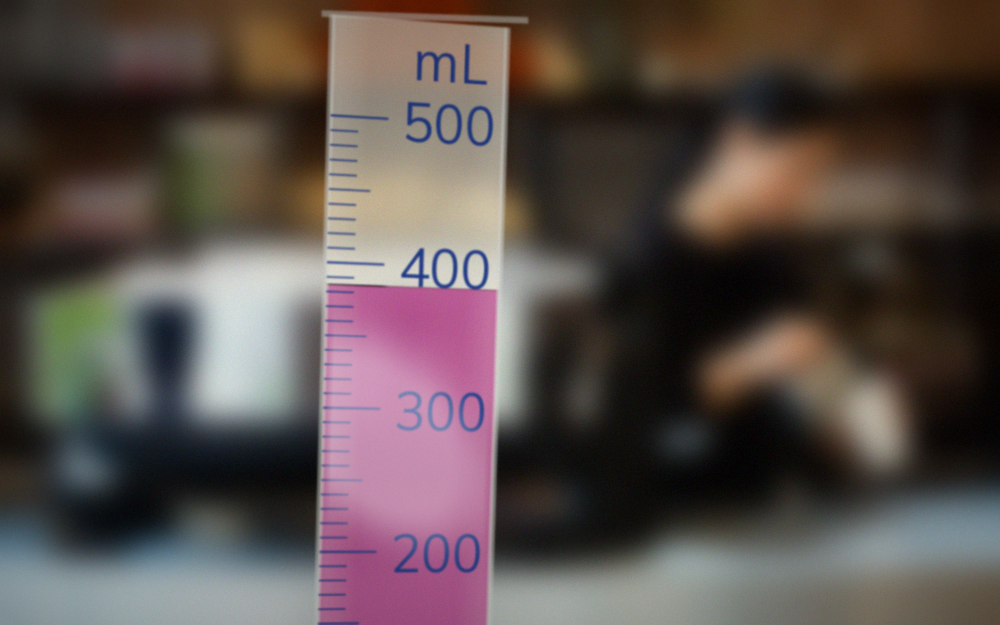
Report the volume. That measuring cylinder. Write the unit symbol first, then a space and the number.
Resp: mL 385
